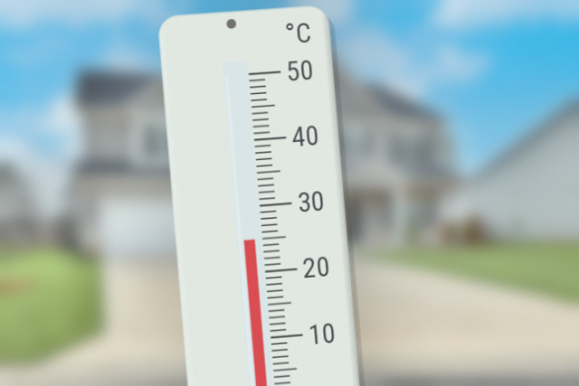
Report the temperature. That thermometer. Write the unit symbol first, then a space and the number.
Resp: °C 25
